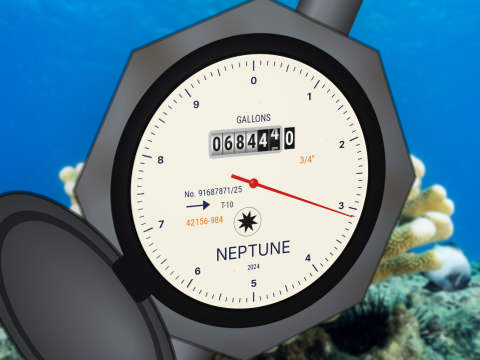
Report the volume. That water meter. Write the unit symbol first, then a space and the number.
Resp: gal 684443.1
